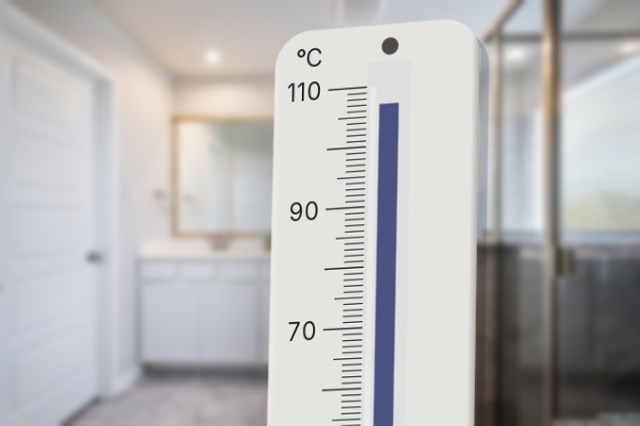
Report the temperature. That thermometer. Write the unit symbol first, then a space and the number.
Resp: °C 107
